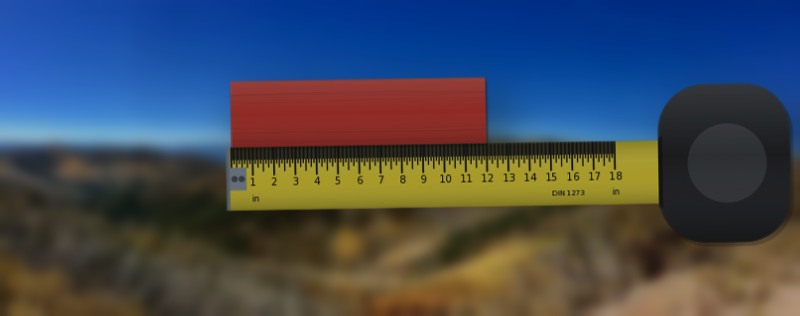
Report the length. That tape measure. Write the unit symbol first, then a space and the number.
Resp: in 12
